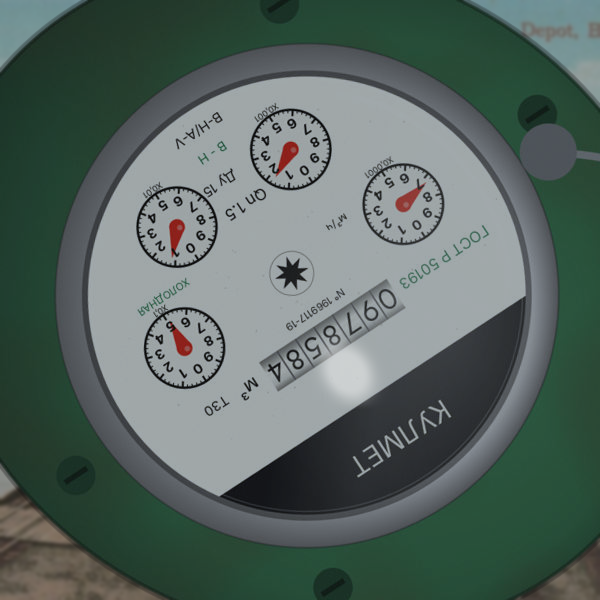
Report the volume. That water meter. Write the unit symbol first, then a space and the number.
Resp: m³ 978584.5117
